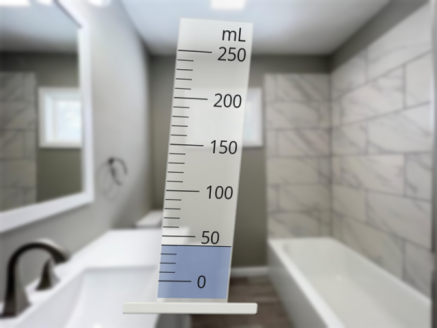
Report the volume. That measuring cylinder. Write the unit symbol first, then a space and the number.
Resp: mL 40
